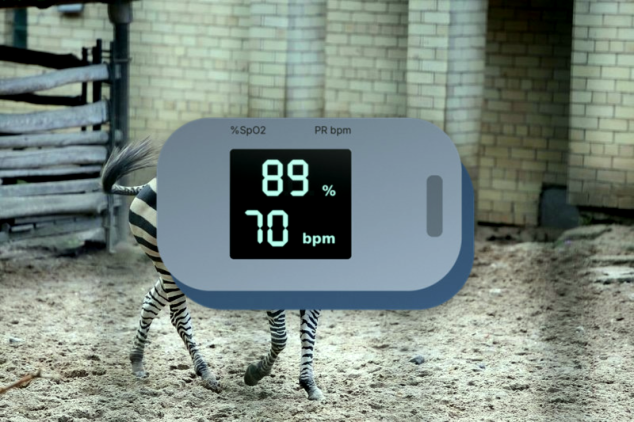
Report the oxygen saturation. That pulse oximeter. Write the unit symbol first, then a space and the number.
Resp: % 89
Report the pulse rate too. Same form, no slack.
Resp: bpm 70
